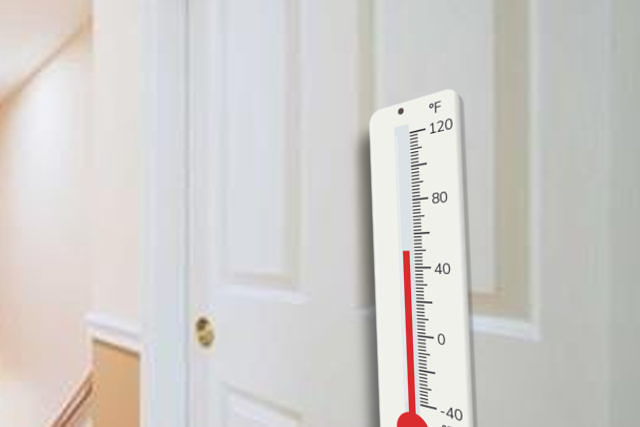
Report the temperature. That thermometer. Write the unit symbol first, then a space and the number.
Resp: °F 50
